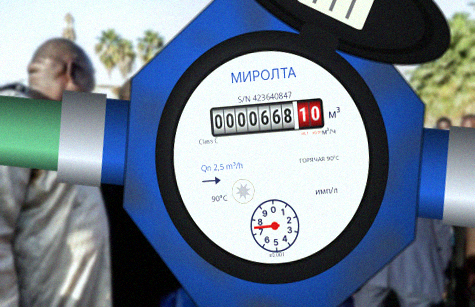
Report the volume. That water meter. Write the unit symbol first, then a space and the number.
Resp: m³ 668.107
